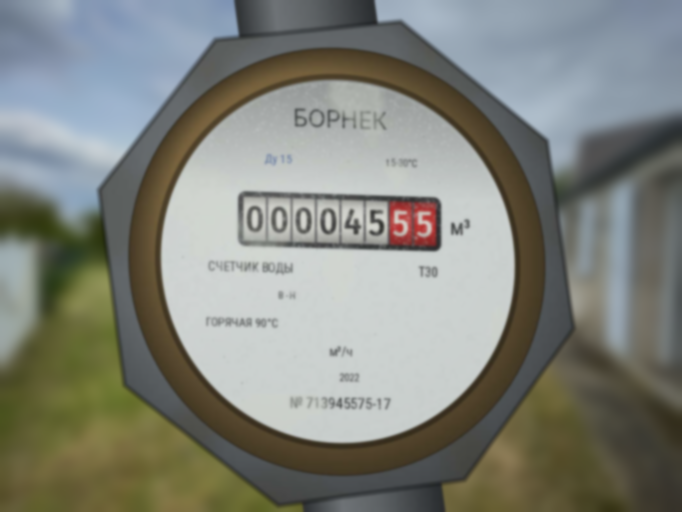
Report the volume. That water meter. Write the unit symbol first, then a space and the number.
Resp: m³ 45.55
